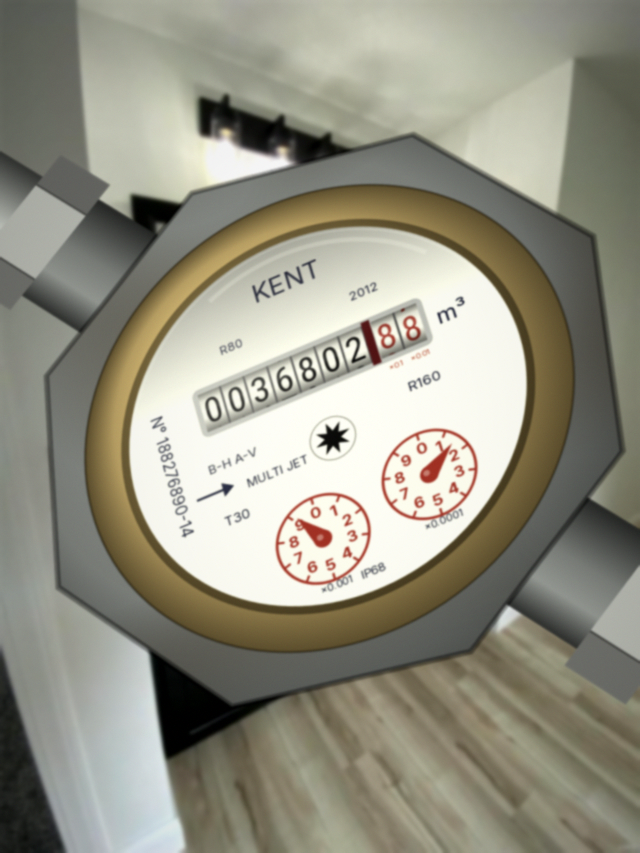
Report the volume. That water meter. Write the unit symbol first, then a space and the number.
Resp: m³ 36802.8791
